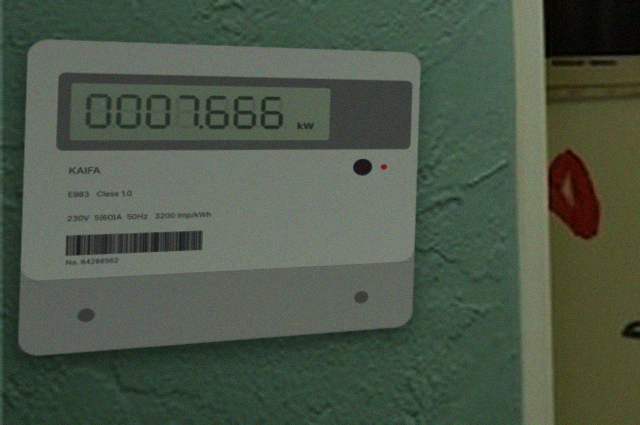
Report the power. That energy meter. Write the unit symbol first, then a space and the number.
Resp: kW 7.666
